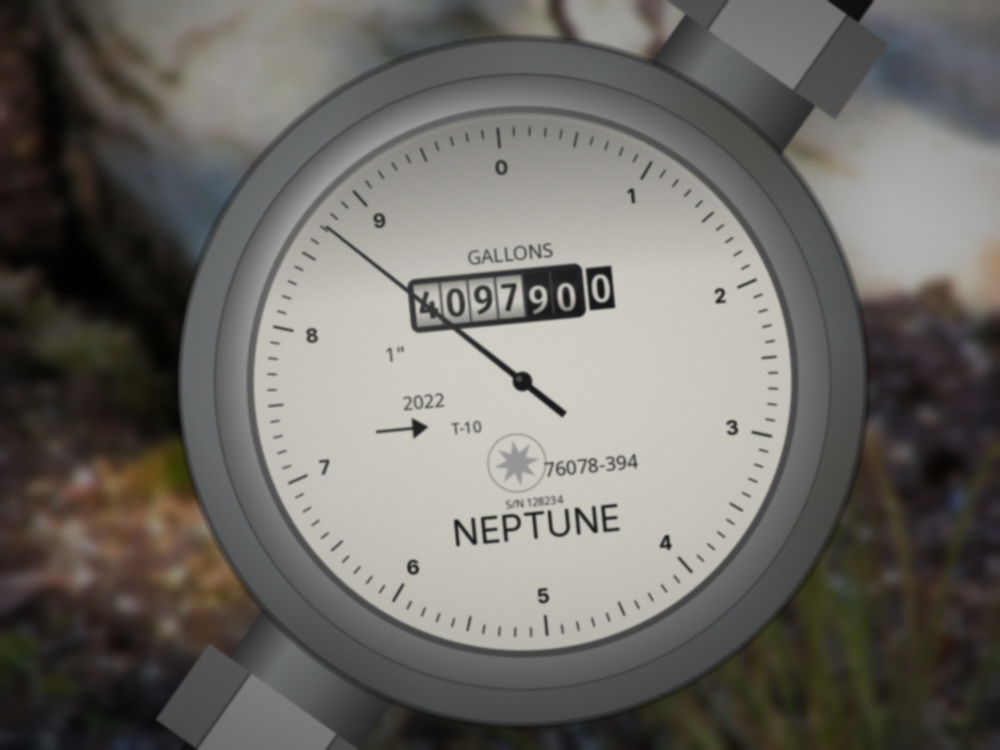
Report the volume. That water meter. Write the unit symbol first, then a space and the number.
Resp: gal 4097898.7
